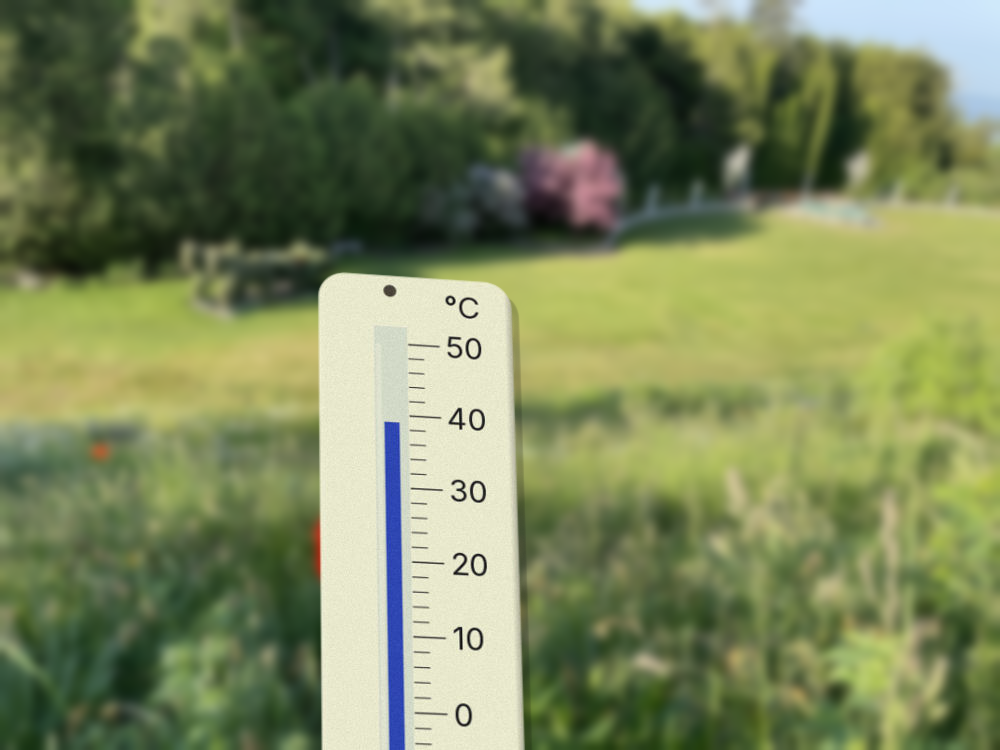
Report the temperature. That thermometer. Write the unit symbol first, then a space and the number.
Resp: °C 39
